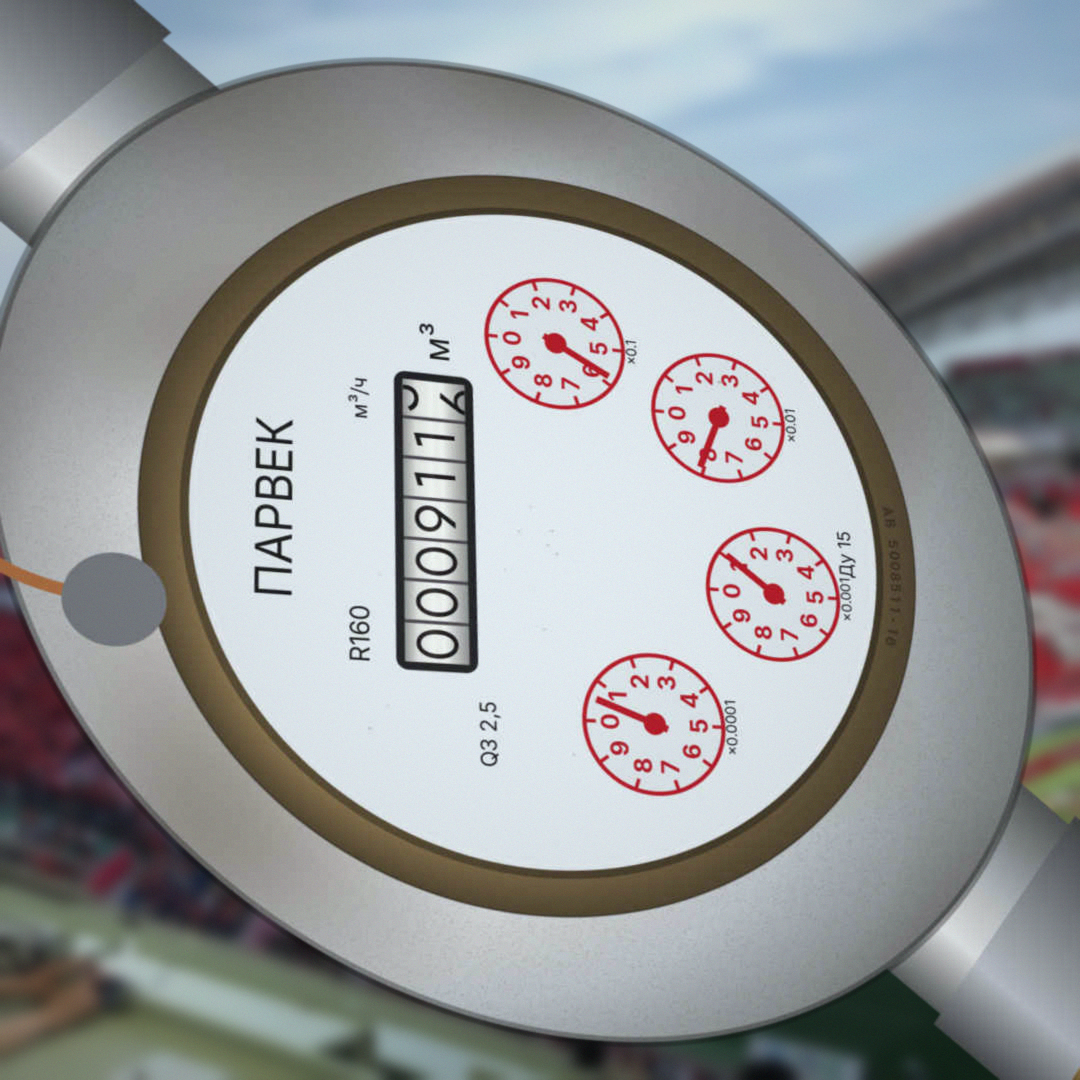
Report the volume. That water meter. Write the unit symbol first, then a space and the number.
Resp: m³ 9115.5810
